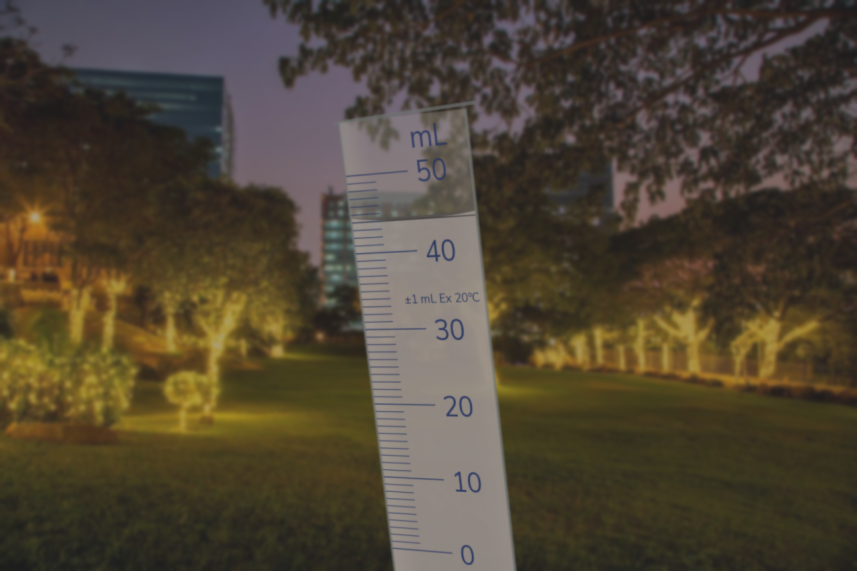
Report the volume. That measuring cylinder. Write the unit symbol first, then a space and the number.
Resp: mL 44
